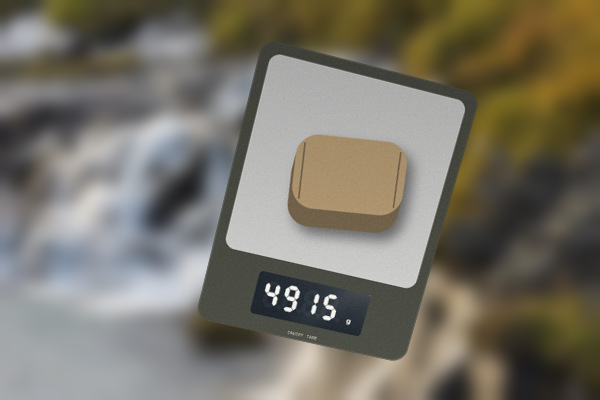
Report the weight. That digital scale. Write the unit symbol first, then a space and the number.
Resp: g 4915
